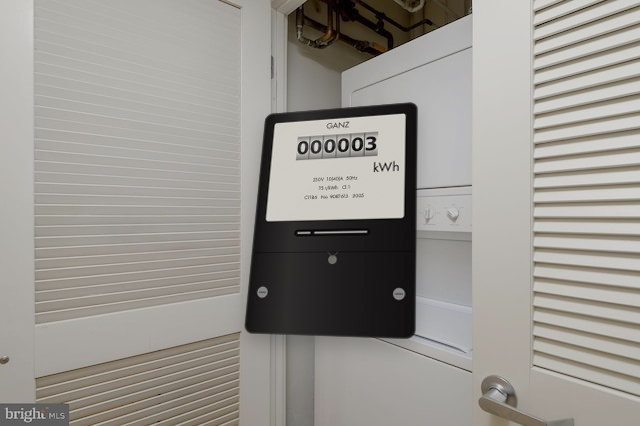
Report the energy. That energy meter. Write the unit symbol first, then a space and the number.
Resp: kWh 3
